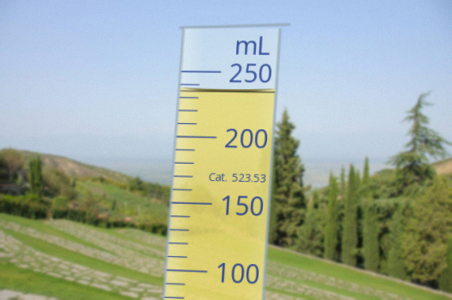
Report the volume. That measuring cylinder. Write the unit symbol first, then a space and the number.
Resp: mL 235
